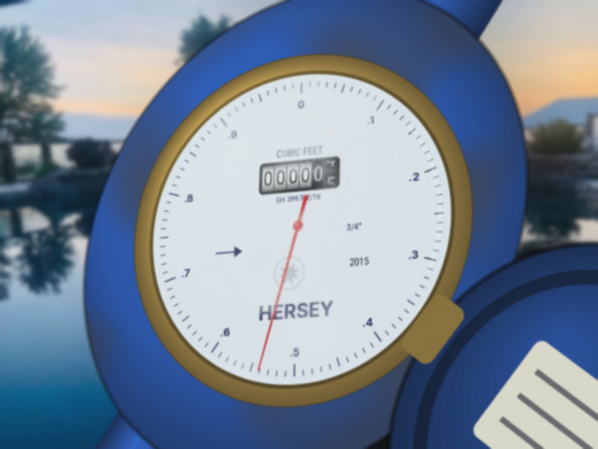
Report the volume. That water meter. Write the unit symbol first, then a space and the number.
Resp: ft³ 4.54
